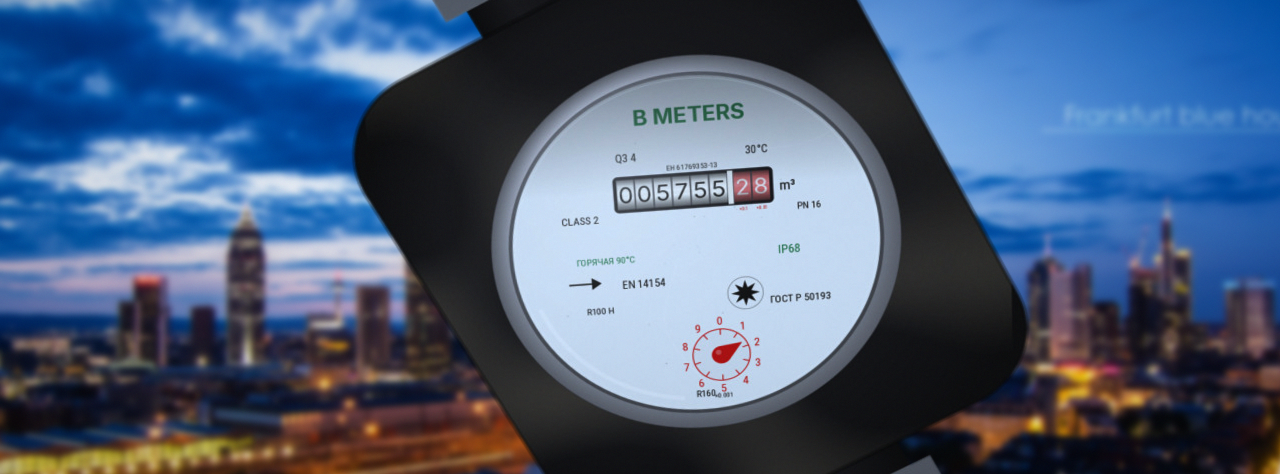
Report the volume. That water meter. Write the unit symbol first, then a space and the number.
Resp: m³ 5755.281
